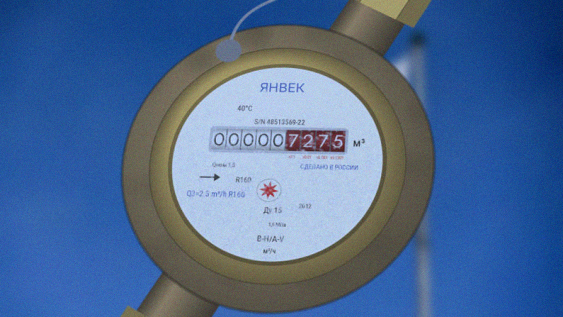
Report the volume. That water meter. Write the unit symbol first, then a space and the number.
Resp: m³ 0.7275
